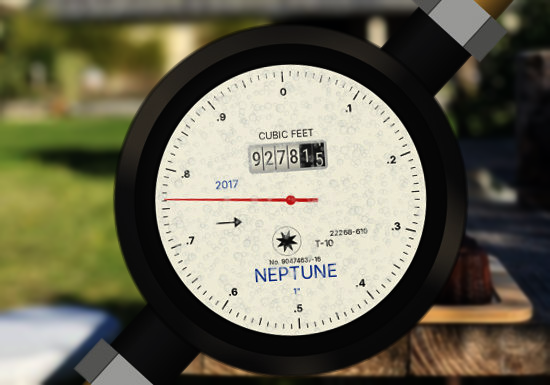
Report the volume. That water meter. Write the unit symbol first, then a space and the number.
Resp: ft³ 927814.76
